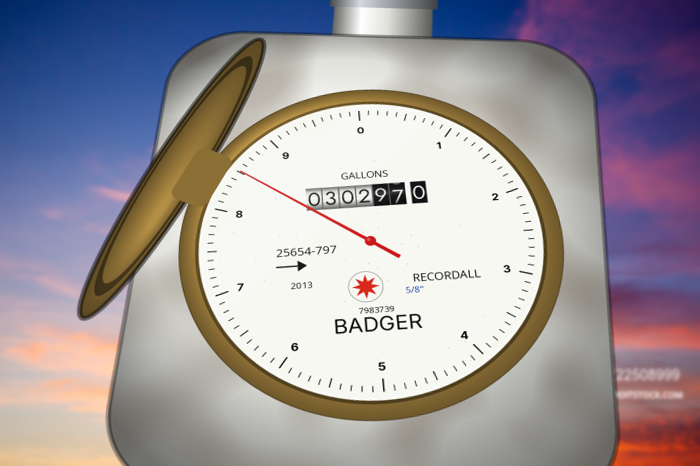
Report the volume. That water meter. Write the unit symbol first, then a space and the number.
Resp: gal 302968.5
